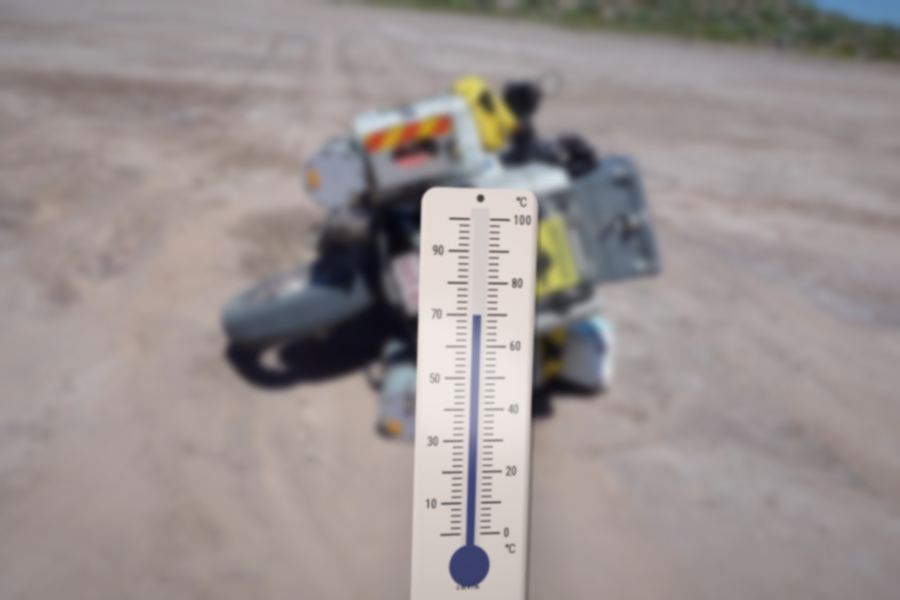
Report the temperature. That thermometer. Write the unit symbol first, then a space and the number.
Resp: °C 70
